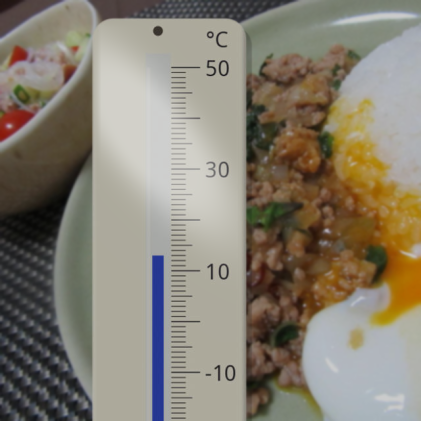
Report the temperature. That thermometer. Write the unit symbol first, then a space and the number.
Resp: °C 13
